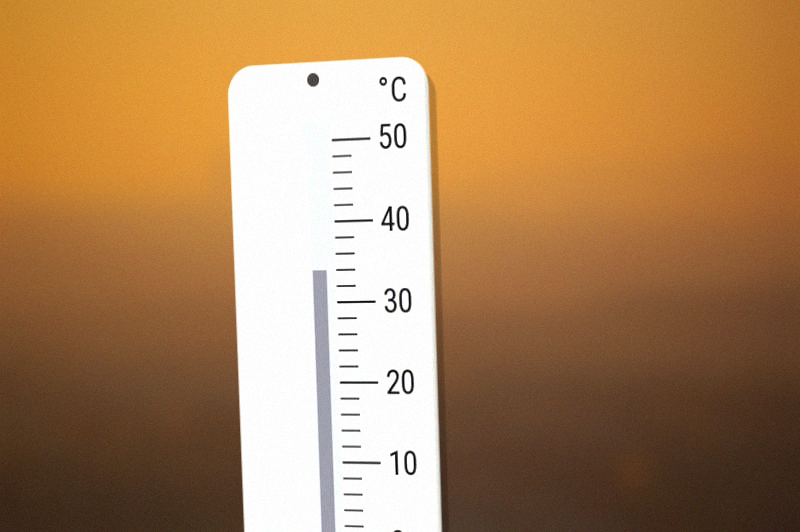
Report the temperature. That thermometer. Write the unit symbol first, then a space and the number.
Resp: °C 34
